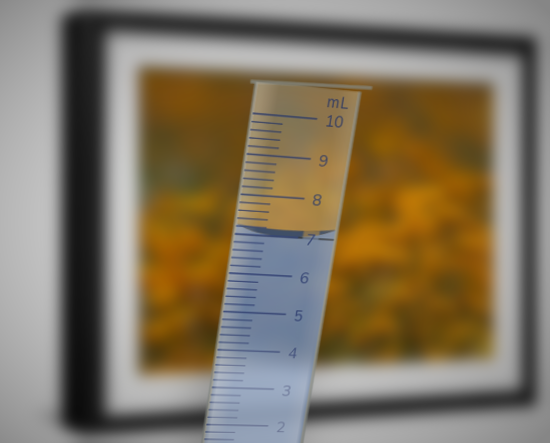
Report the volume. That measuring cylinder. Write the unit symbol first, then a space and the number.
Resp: mL 7
